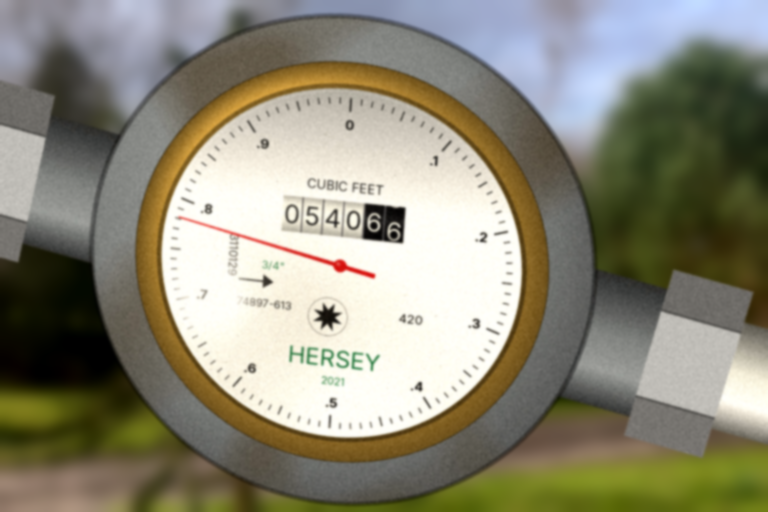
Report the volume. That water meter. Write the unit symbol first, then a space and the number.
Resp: ft³ 54065.78
